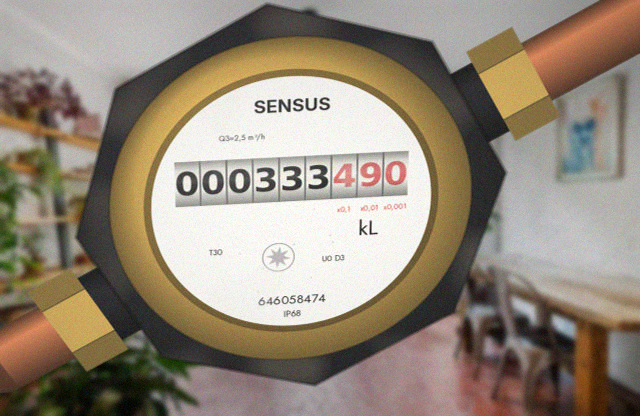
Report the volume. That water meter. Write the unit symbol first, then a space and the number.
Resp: kL 333.490
